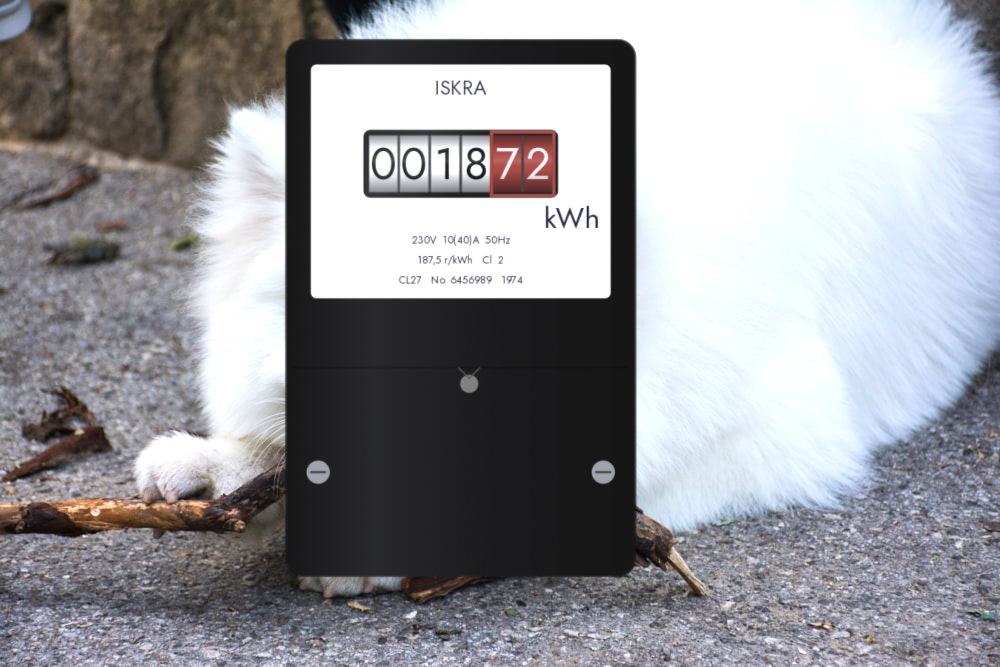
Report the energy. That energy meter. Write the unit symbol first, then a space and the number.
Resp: kWh 18.72
